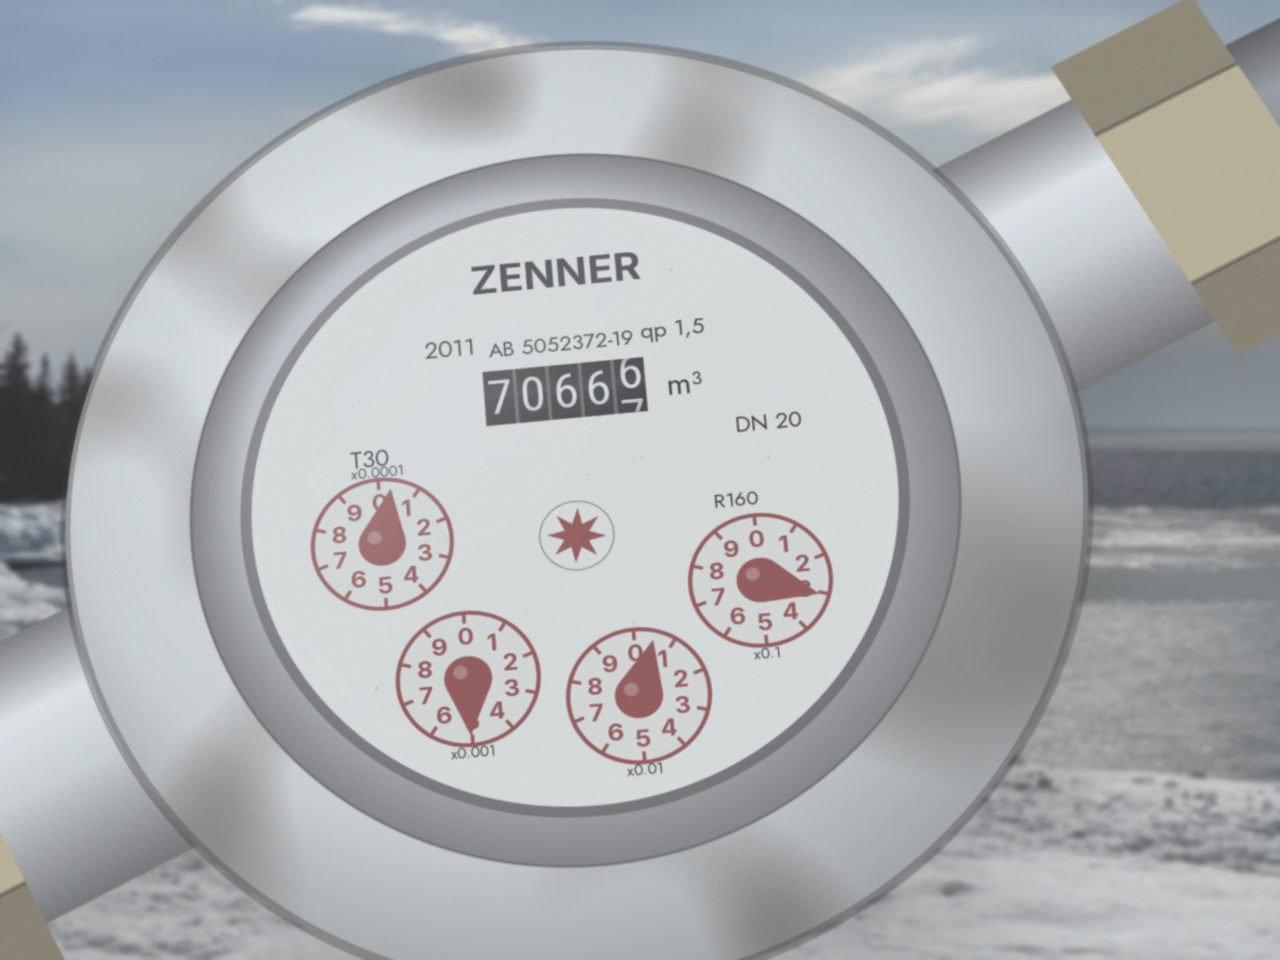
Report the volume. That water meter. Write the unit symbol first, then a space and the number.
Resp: m³ 70666.3050
